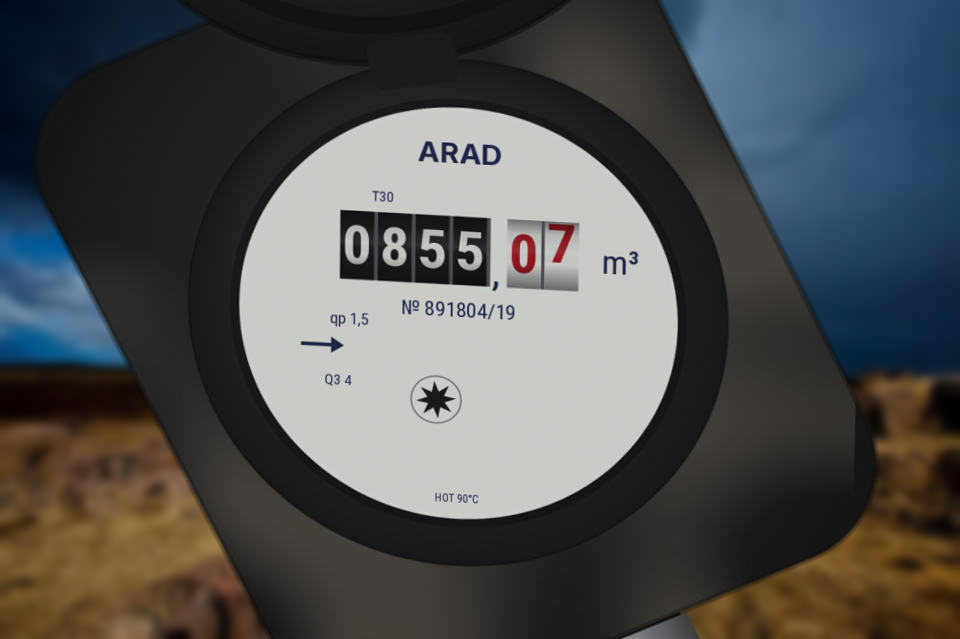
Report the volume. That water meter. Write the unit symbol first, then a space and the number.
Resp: m³ 855.07
